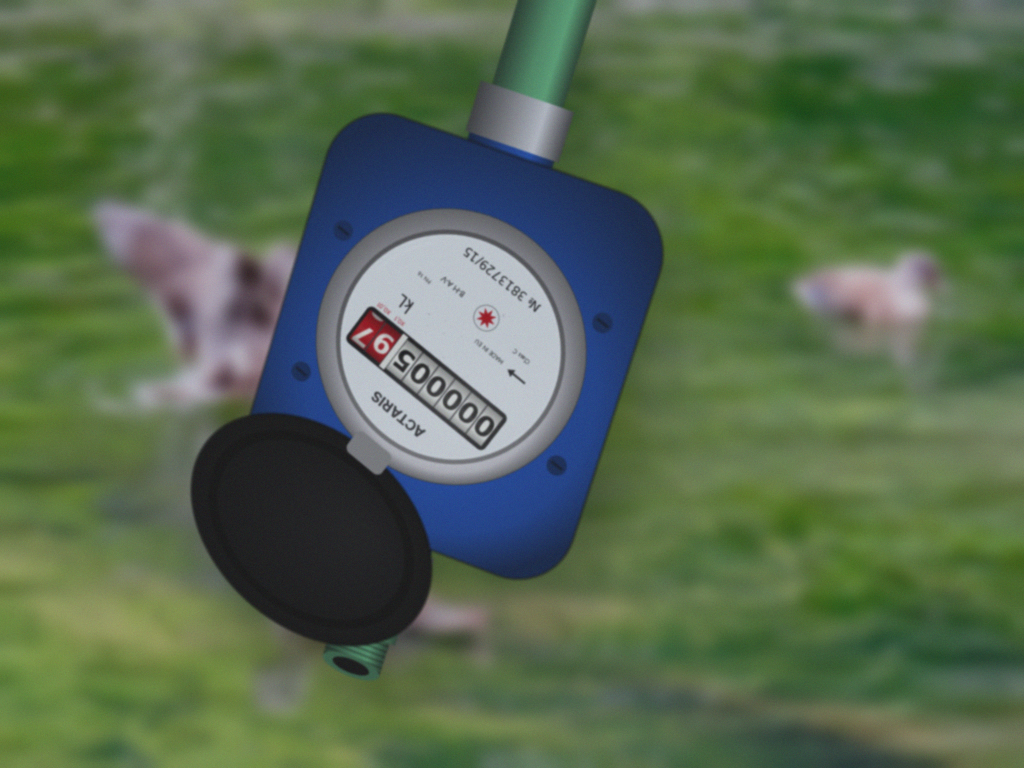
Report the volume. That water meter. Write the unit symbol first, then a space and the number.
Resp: kL 5.97
